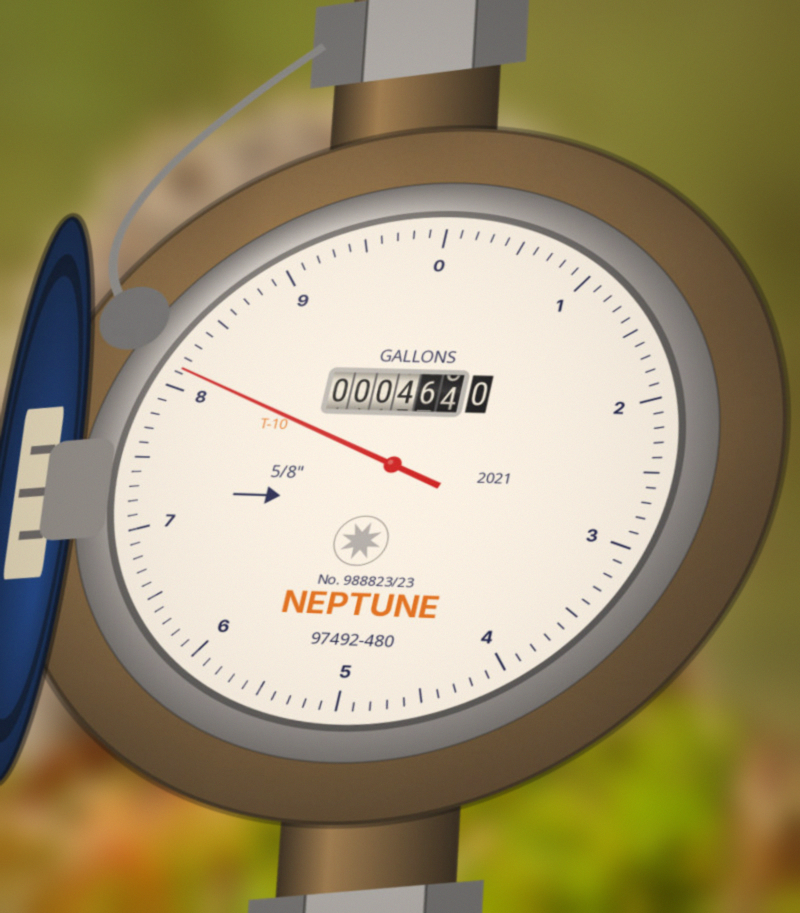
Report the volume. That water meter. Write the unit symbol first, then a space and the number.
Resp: gal 4638.1
